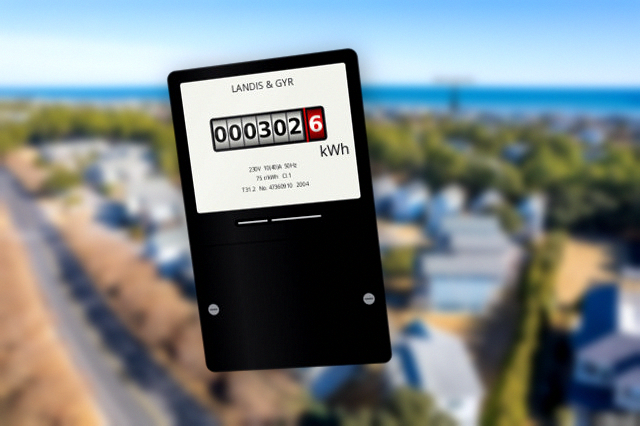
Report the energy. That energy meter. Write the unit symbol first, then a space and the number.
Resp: kWh 302.6
